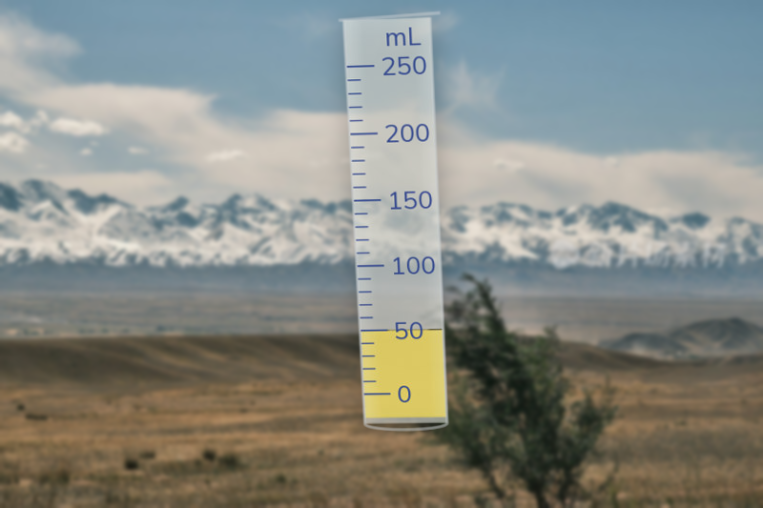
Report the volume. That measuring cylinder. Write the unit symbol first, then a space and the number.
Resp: mL 50
